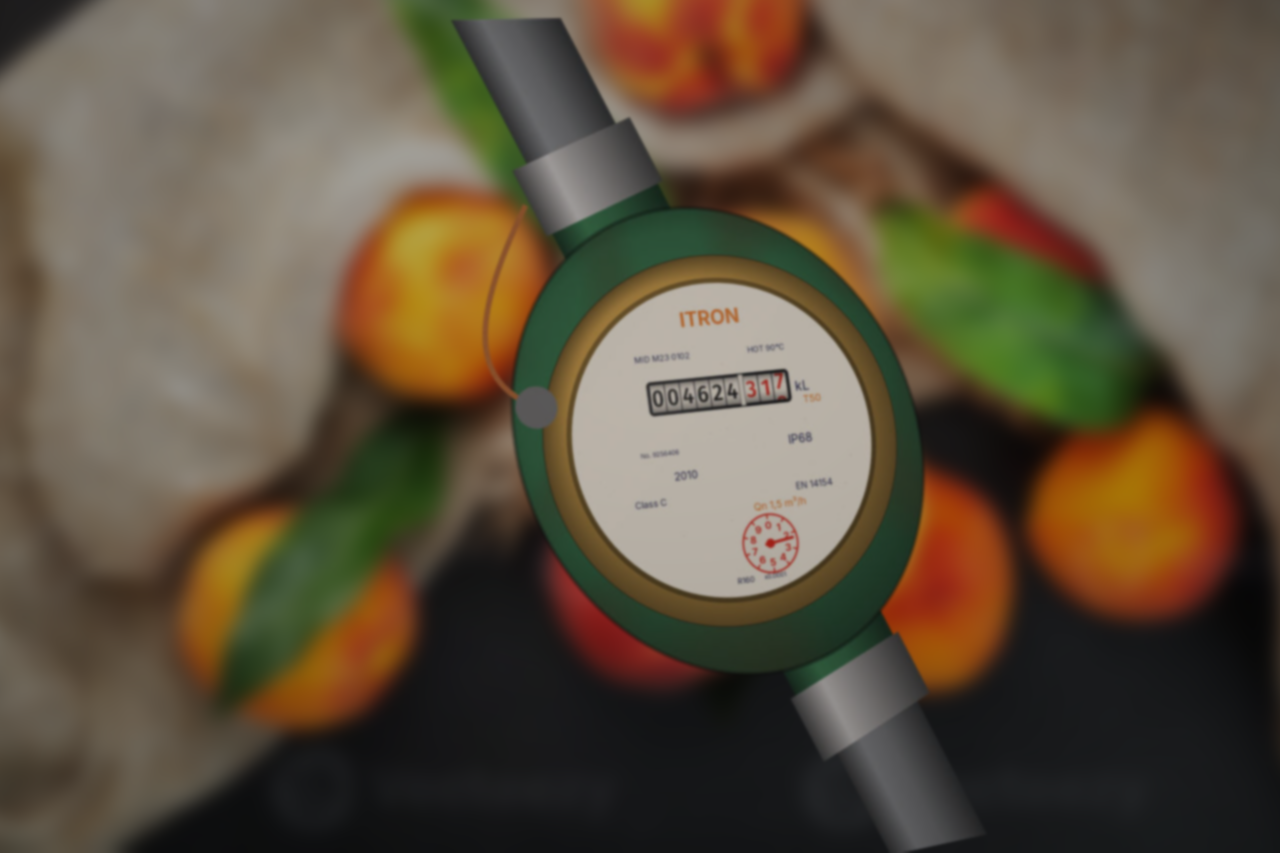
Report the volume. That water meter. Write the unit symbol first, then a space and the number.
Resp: kL 4624.3172
